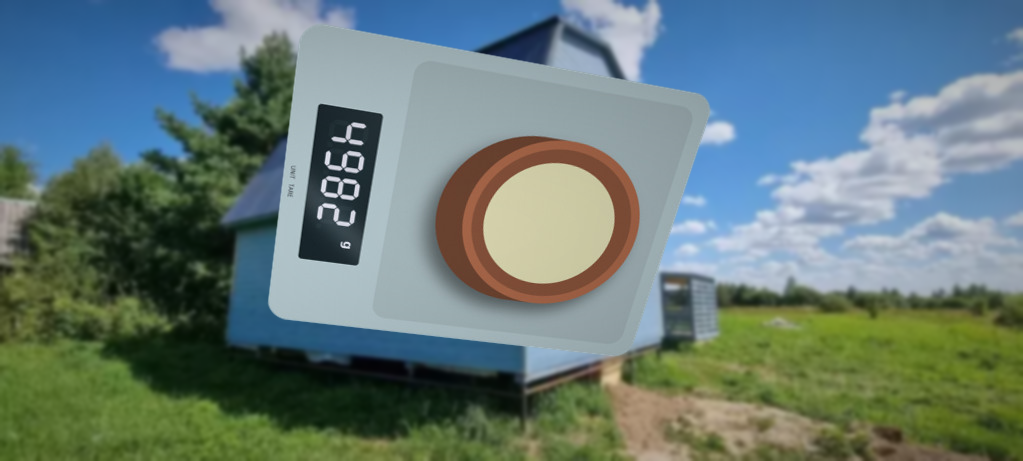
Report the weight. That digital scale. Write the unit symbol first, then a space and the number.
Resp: g 4982
